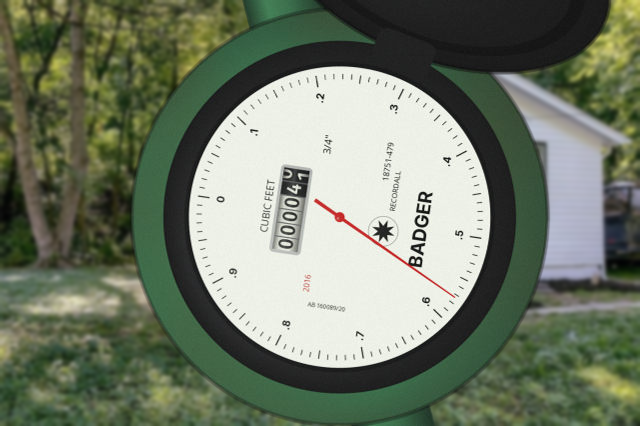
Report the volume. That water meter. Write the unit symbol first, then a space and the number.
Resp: ft³ 40.57
